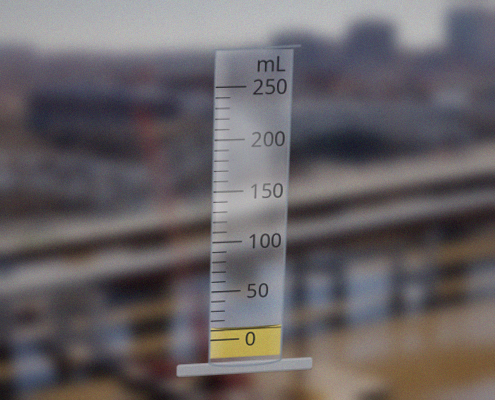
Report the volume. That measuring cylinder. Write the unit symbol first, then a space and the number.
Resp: mL 10
